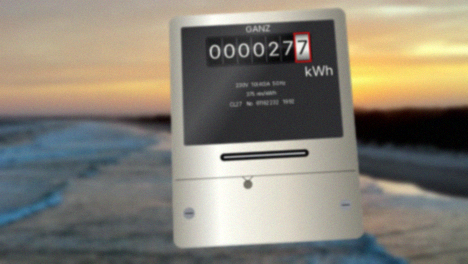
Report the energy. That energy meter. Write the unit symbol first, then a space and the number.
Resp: kWh 27.7
